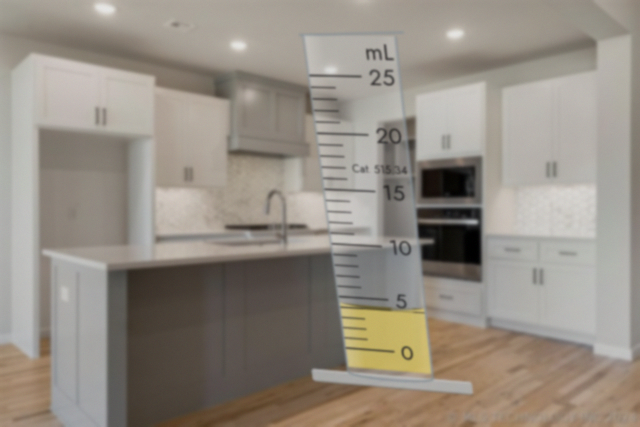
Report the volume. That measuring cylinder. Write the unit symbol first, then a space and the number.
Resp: mL 4
